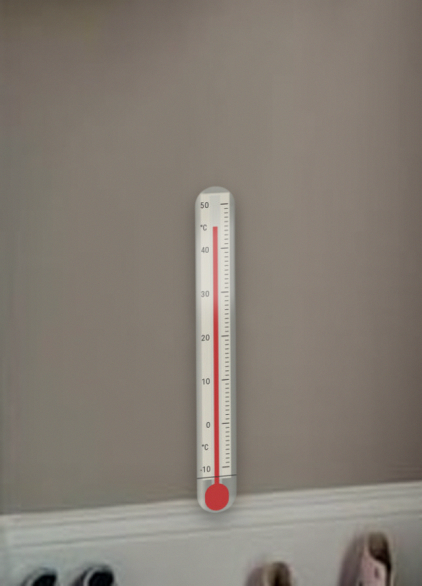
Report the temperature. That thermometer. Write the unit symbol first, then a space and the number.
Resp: °C 45
